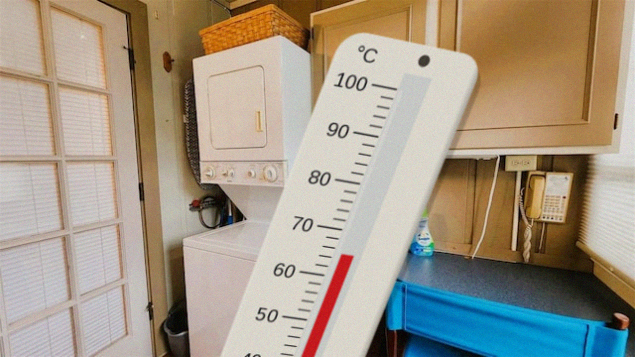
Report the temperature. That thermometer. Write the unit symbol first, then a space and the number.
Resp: °C 65
